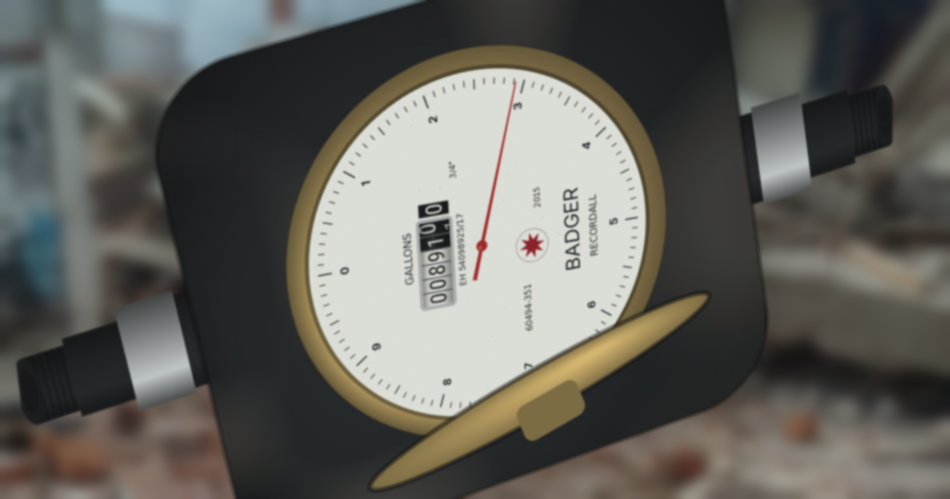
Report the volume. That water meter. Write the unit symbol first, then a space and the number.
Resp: gal 89102.9
